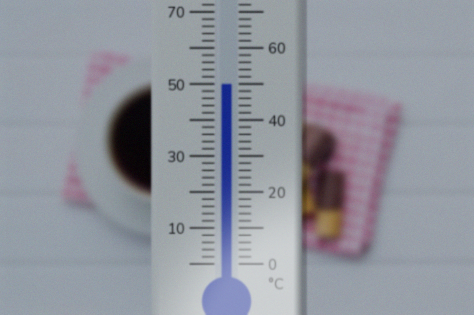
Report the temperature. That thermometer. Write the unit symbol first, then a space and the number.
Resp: °C 50
